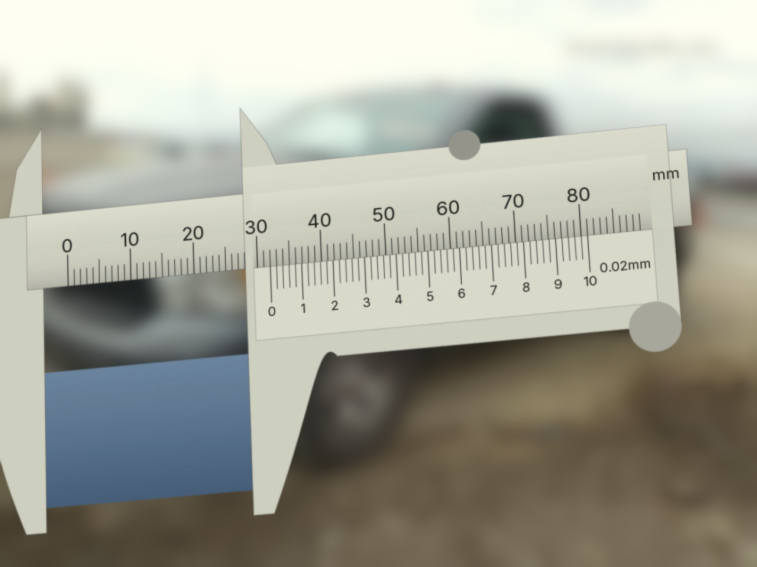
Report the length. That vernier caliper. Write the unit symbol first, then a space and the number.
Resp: mm 32.0
